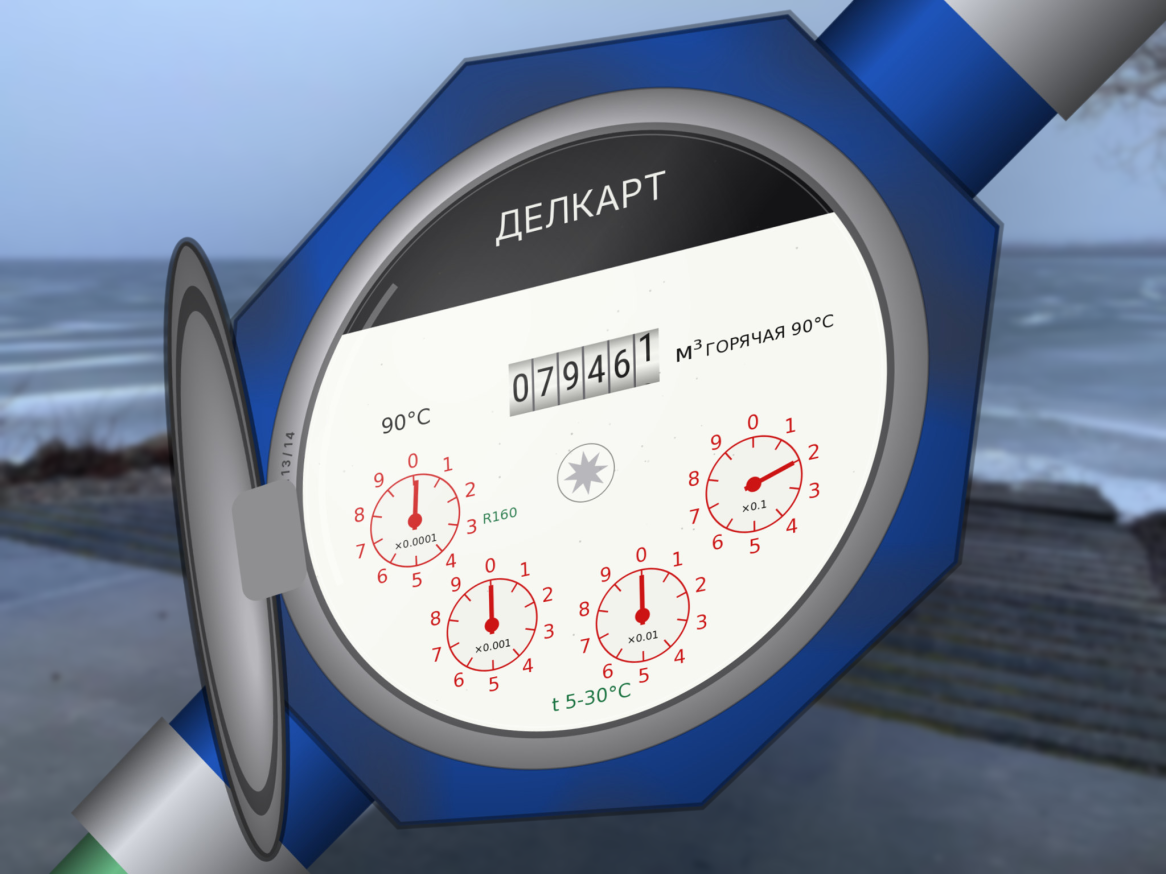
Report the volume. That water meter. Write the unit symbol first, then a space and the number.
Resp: m³ 79461.2000
